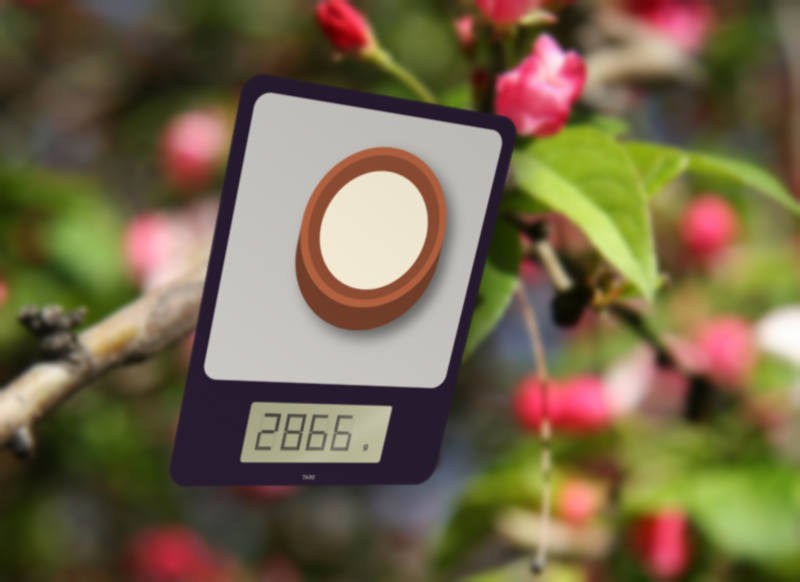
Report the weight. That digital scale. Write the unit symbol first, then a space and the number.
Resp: g 2866
